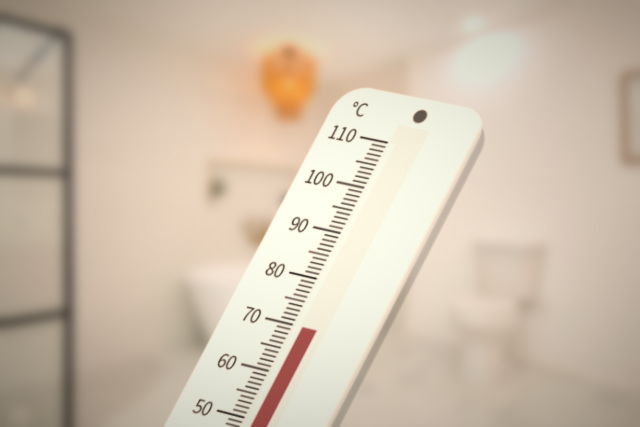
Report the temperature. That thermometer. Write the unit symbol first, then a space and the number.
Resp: °C 70
